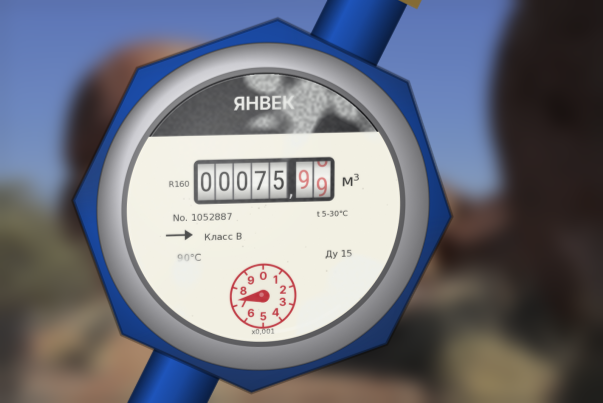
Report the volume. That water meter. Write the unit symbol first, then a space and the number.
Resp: m³ 75.987
